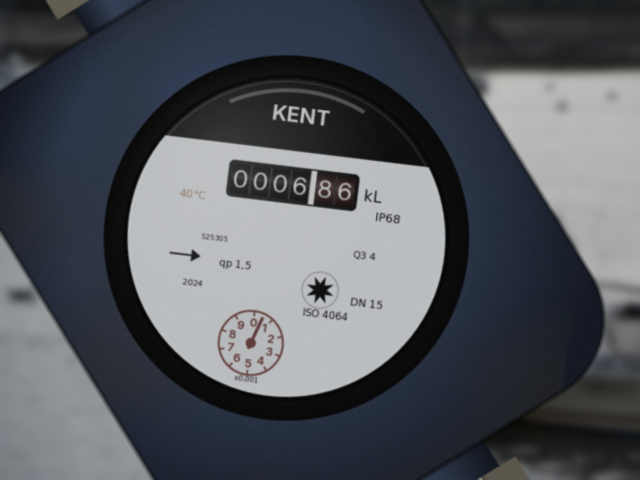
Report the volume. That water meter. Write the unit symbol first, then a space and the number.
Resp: kL 6.860
